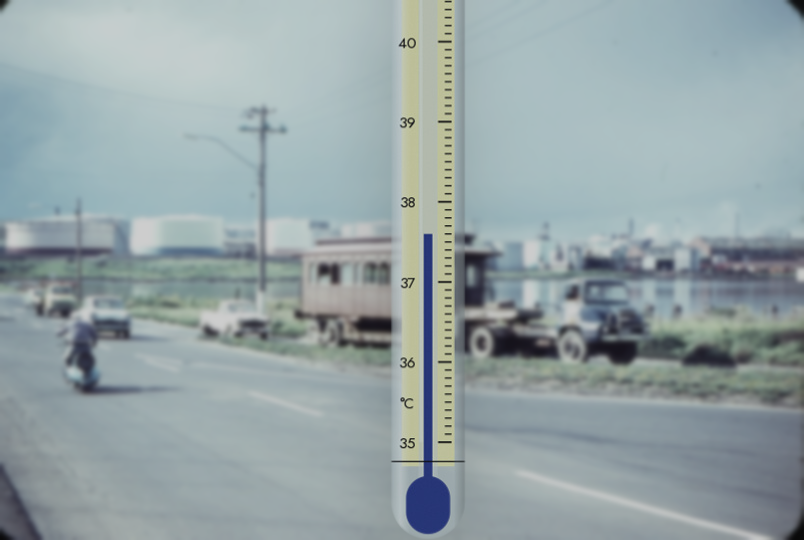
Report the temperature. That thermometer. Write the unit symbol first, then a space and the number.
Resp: °C 37.6
